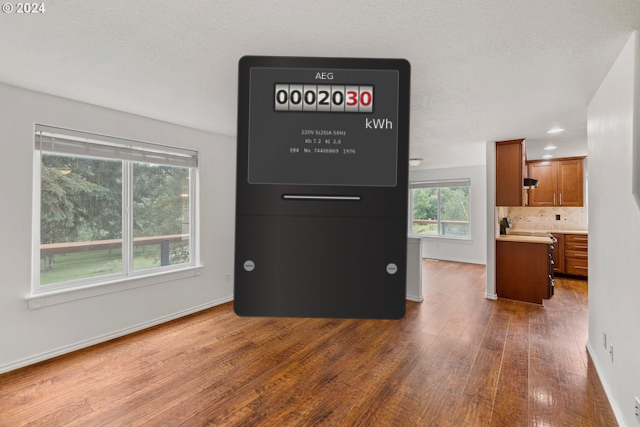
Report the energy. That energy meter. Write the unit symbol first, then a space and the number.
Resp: kWh 20.30
